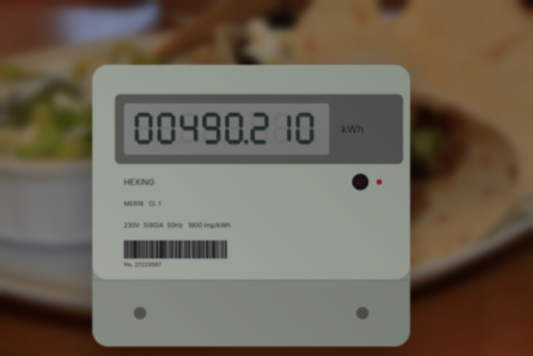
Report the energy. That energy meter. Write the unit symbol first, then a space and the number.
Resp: kWh 490.210
